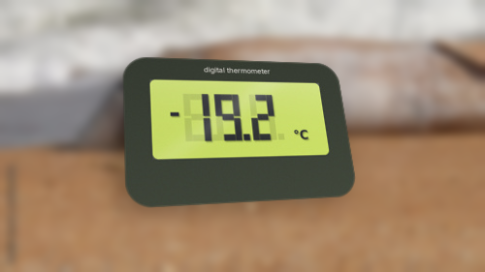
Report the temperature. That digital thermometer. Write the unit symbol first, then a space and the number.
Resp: °C -19.2
